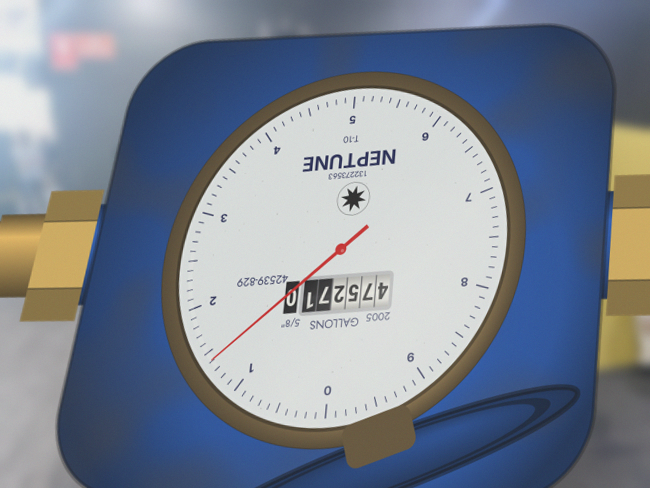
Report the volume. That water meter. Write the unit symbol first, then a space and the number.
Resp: gal 4752711.4
